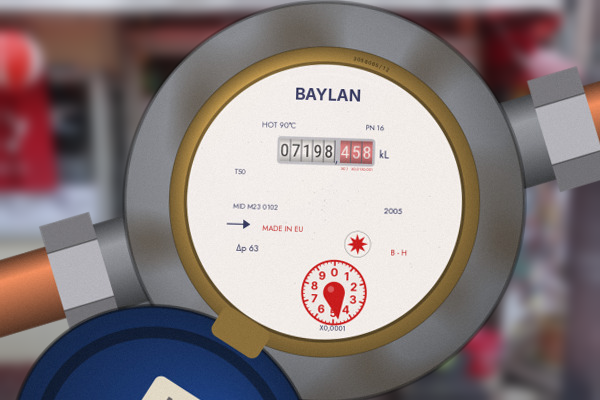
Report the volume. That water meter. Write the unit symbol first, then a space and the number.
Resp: kL 7198.4584
